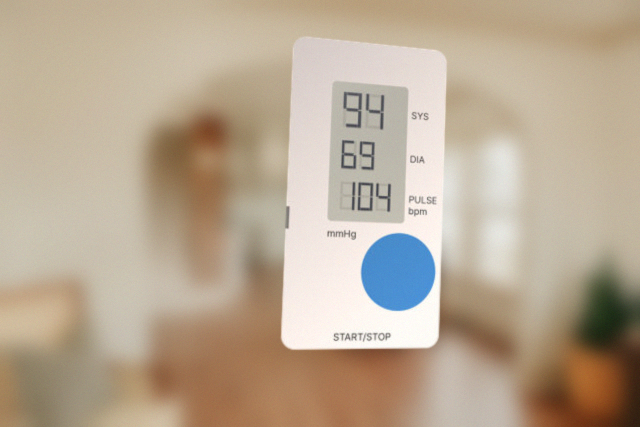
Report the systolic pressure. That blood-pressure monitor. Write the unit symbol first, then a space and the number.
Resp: mmHg 94
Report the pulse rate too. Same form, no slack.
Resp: bpm 104
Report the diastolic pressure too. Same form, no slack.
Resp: mmHg 69
